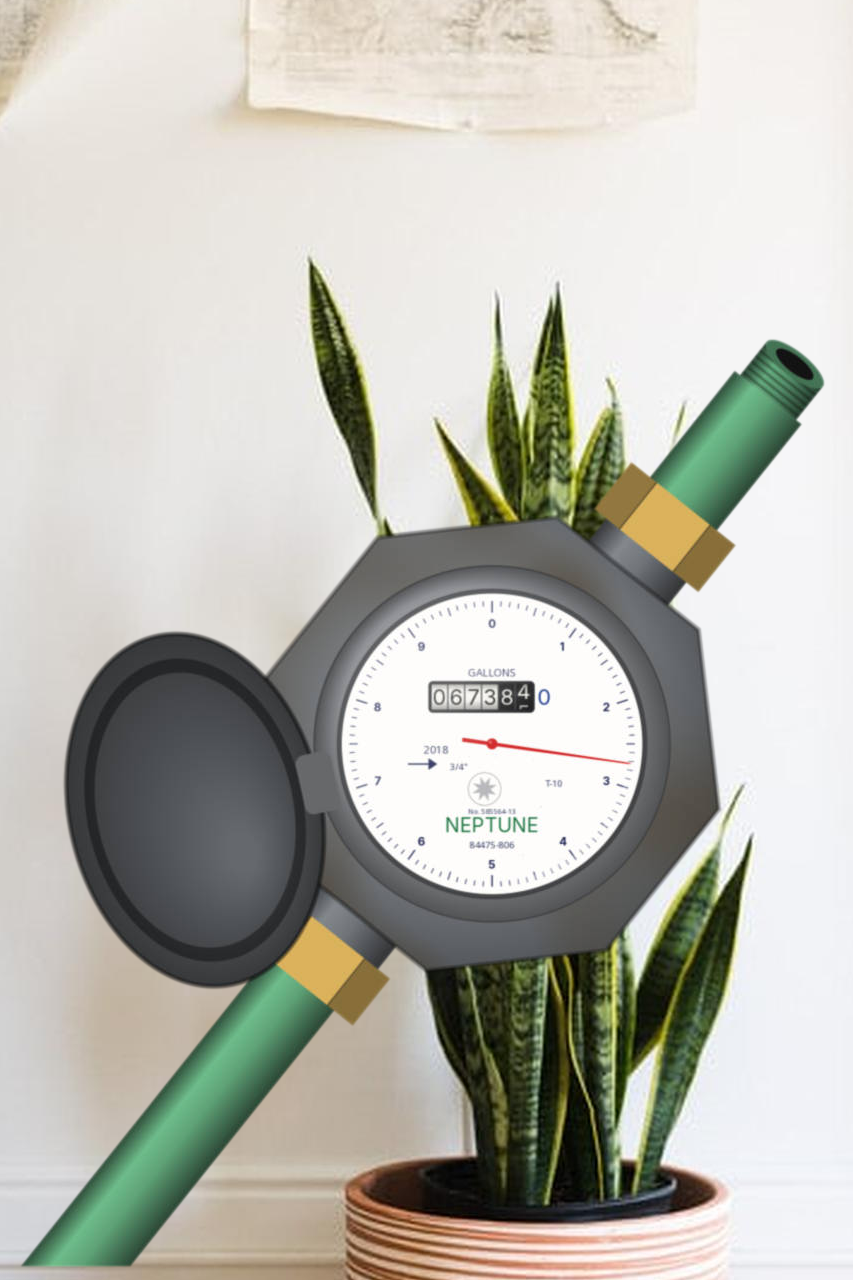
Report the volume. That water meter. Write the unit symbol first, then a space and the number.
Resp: gal 673842.7
